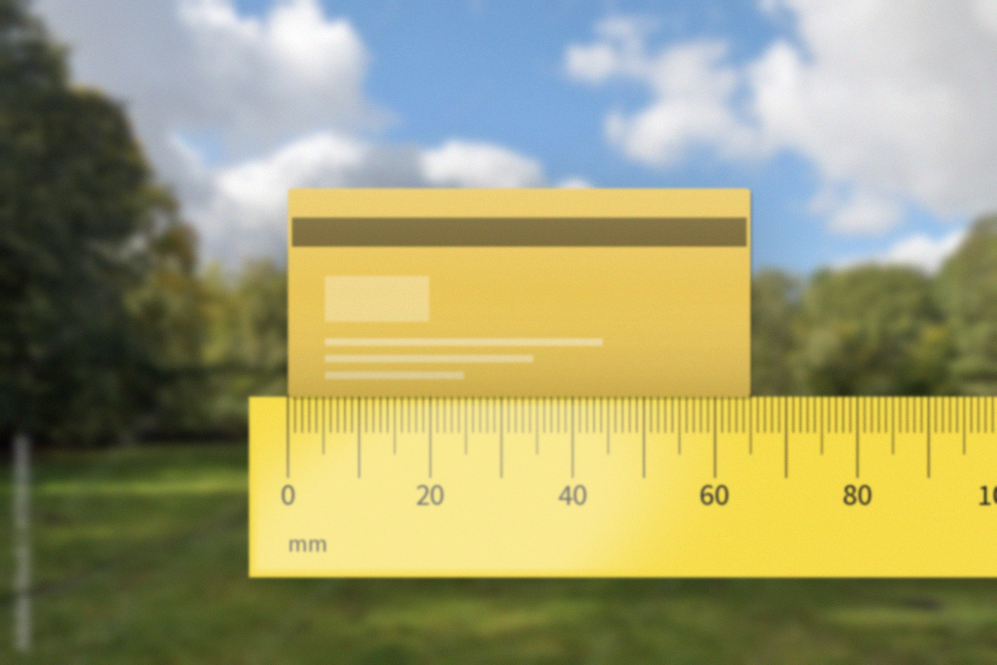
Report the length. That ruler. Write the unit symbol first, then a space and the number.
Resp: mm 65
